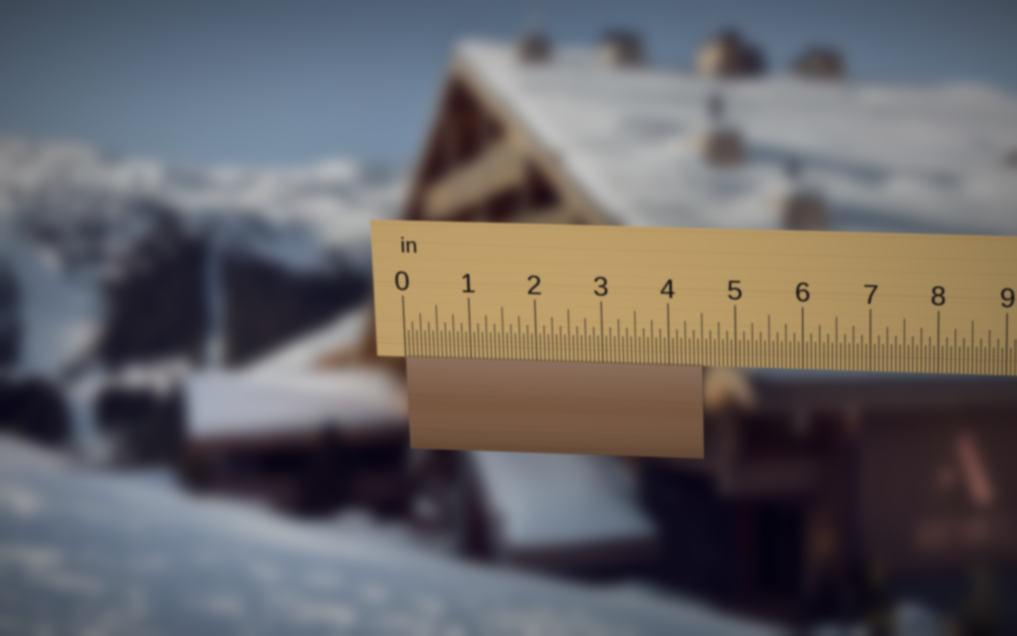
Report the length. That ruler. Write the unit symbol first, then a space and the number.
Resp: in 4.5
